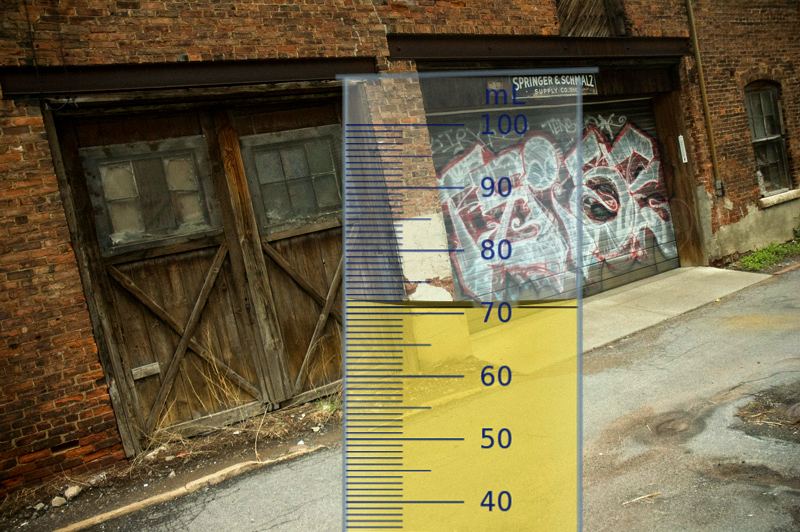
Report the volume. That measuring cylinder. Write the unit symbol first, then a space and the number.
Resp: mL 71
